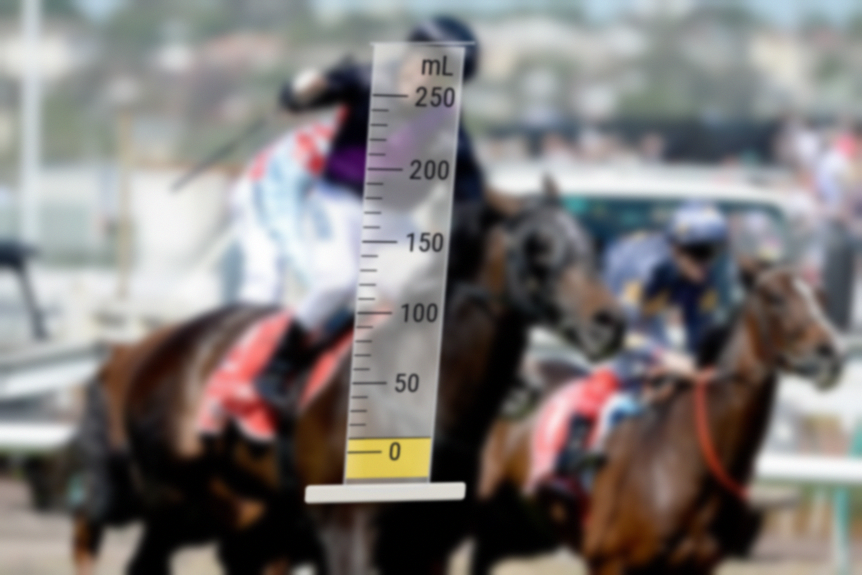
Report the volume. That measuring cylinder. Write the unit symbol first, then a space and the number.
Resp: mL 10
